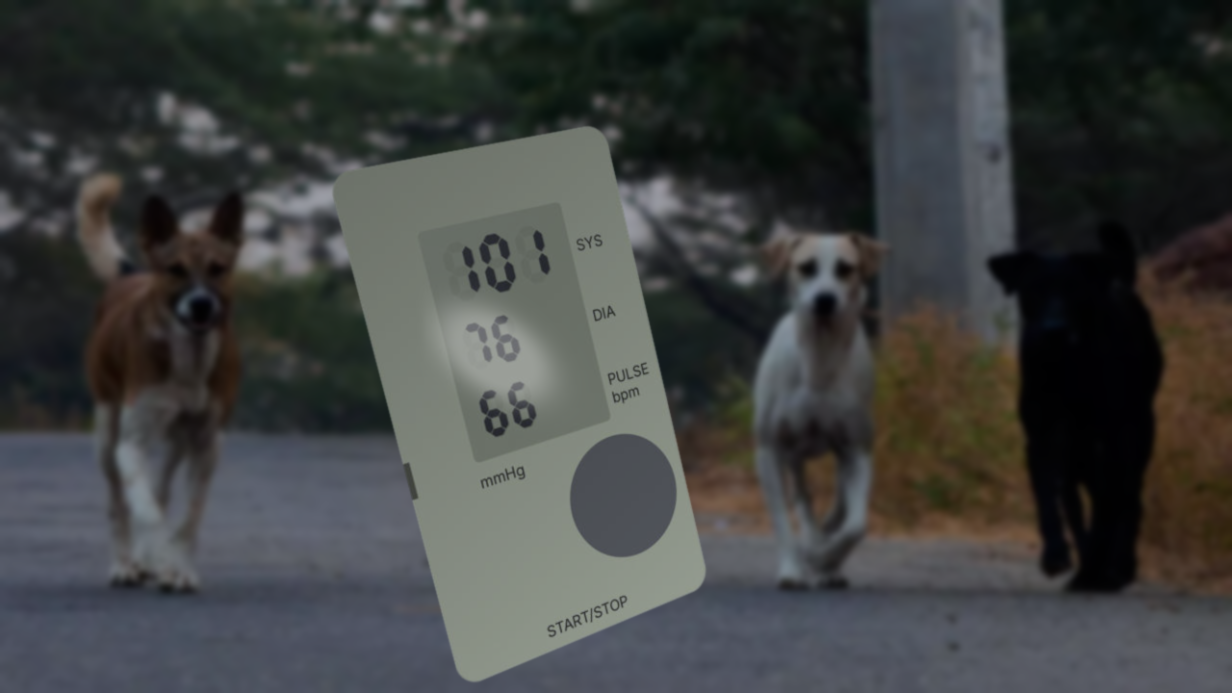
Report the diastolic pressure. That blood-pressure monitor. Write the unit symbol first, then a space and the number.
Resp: mmHg 76
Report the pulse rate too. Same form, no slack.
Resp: bpm 66
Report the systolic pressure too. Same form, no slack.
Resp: mmHg 101
